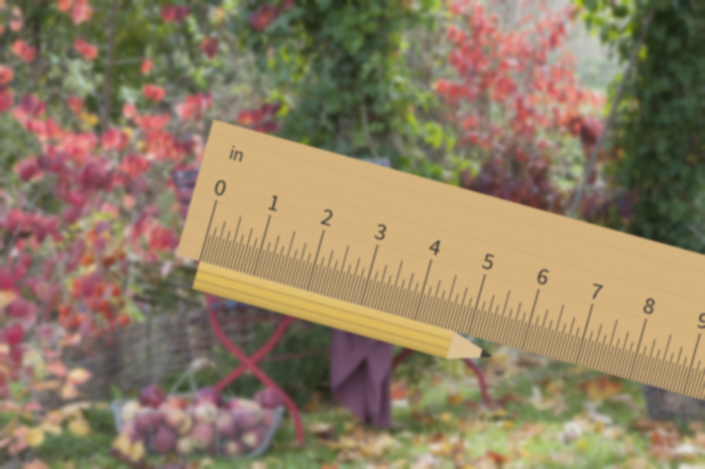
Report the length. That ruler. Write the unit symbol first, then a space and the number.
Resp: in 5.5
